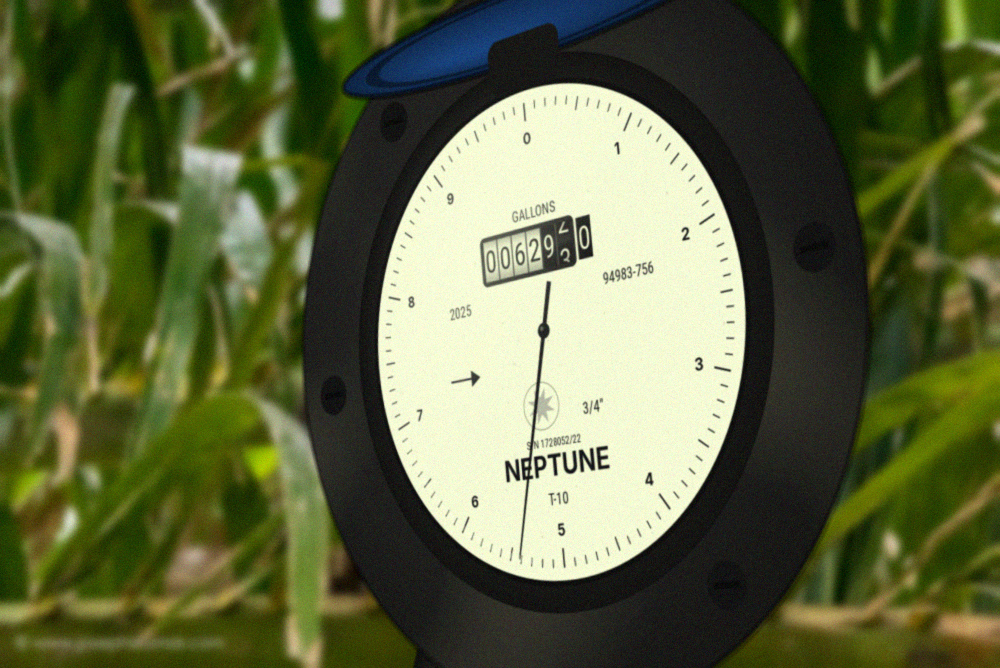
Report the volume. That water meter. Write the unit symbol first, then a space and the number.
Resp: gal 62925.4
